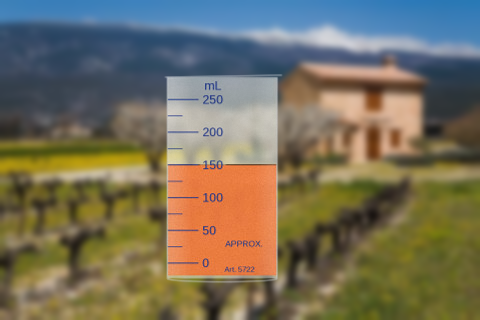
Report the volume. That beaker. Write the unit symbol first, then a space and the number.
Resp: mL 150
